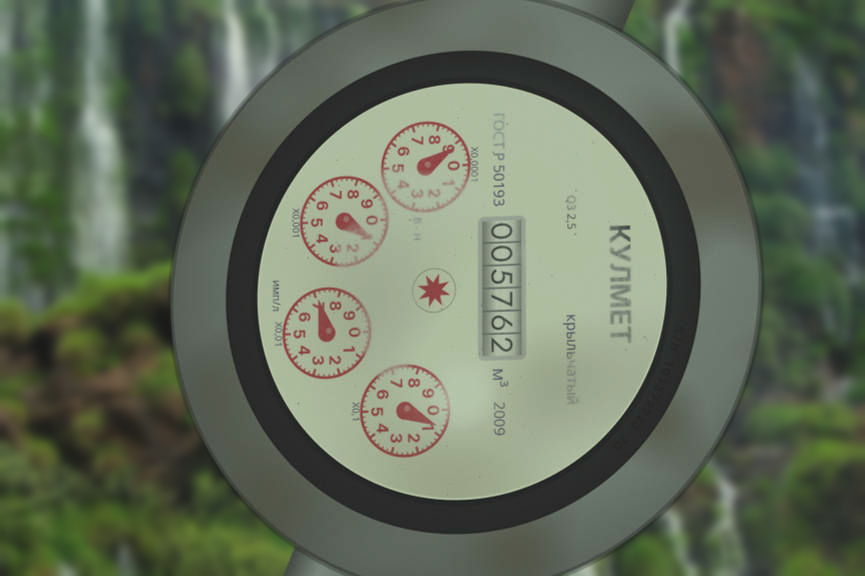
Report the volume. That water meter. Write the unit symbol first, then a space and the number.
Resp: m³ 5762.0709
